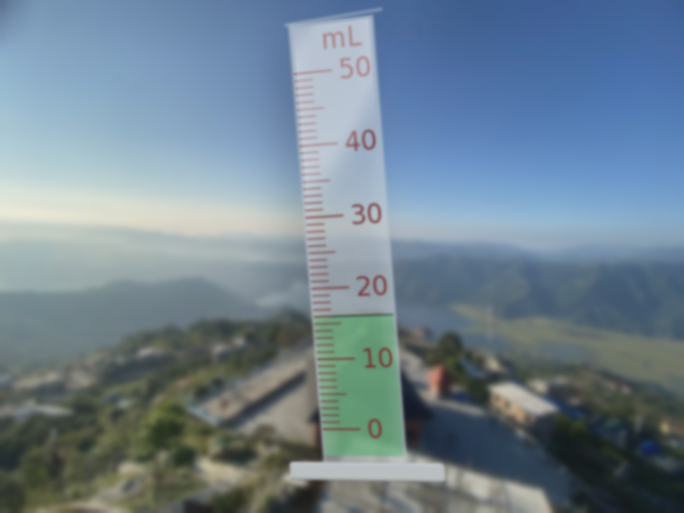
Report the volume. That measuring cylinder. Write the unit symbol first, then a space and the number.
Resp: mL 16
